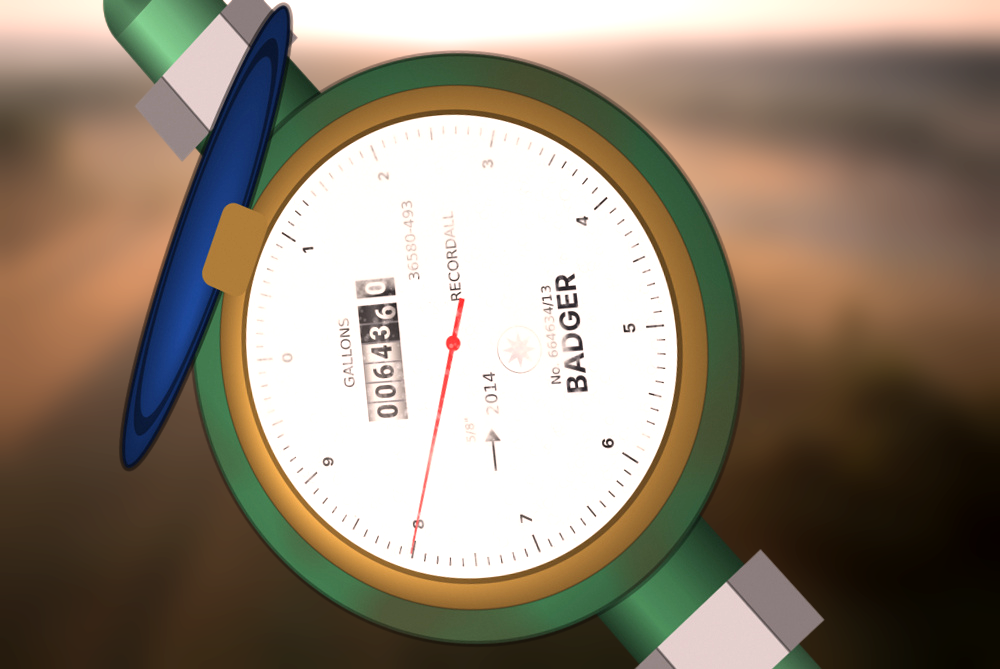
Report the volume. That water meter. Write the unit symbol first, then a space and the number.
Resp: gal 64358.0
